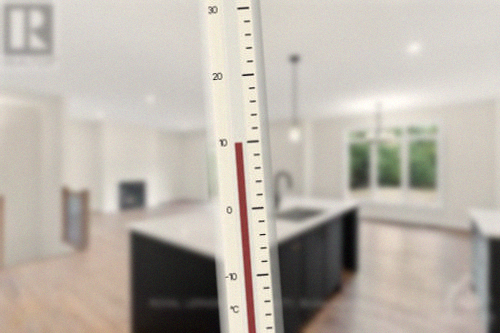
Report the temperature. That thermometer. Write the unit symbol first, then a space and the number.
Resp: °C 10
